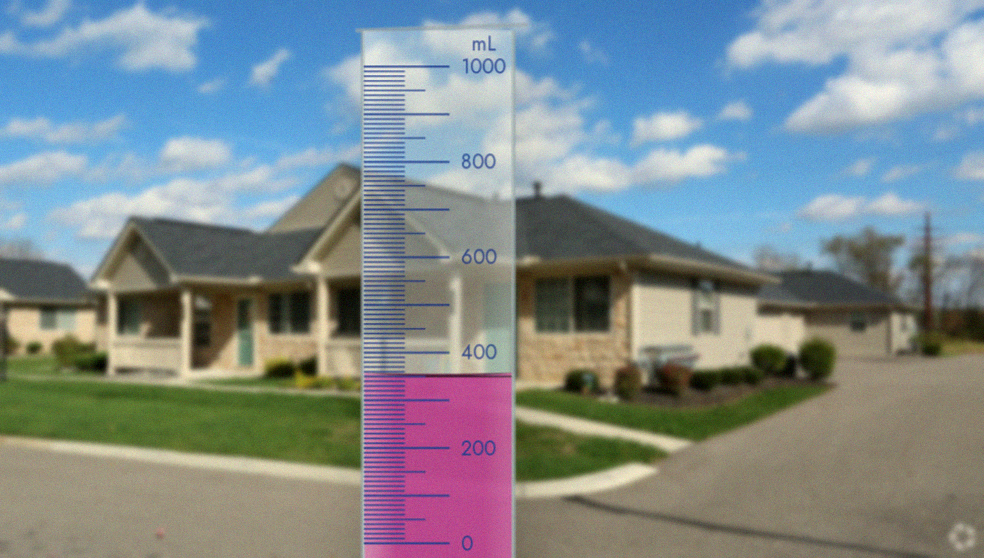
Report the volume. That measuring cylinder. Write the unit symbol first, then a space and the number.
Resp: mL 350
